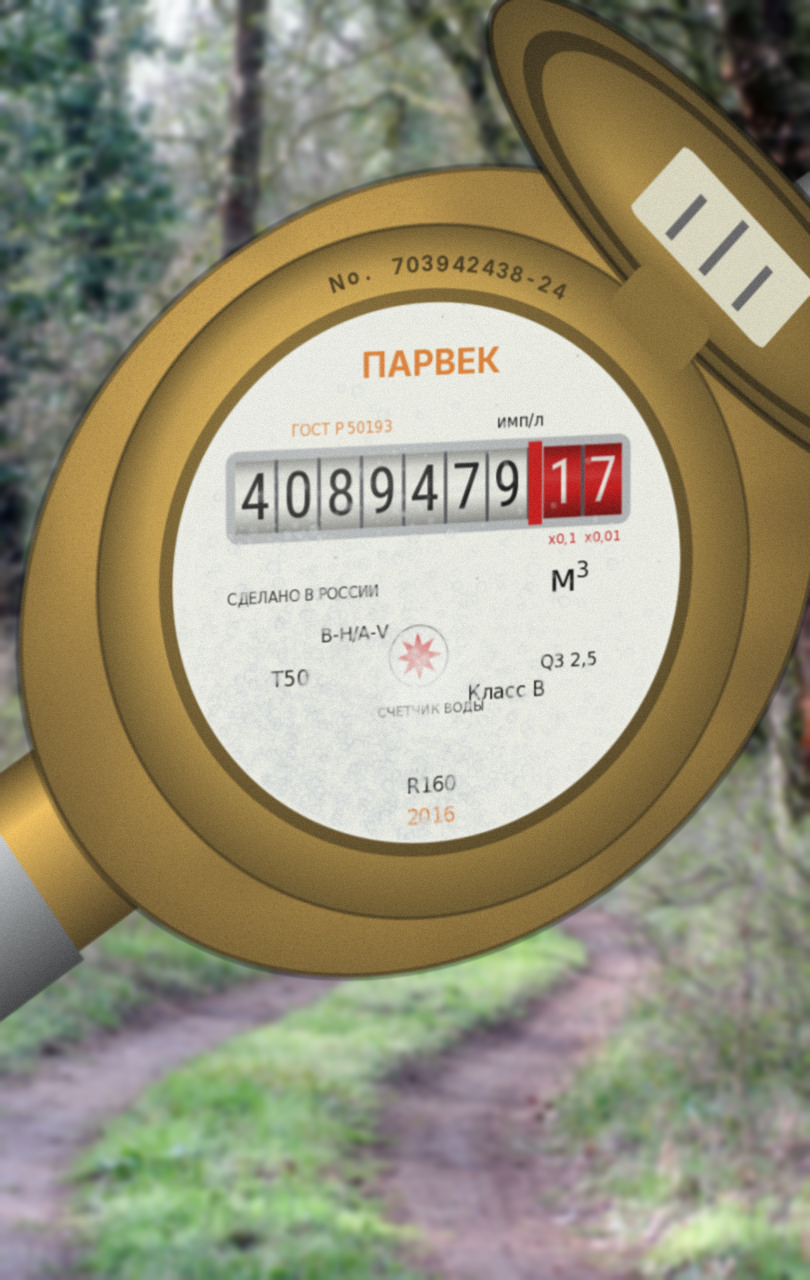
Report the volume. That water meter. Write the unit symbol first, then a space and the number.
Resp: m³ 4089479.17
